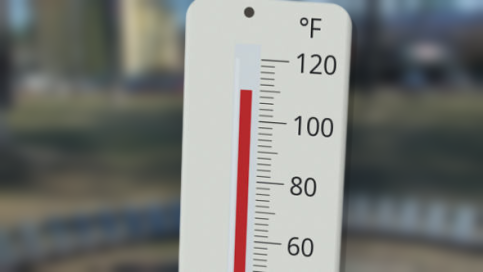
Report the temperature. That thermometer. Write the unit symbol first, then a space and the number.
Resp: °F 110
